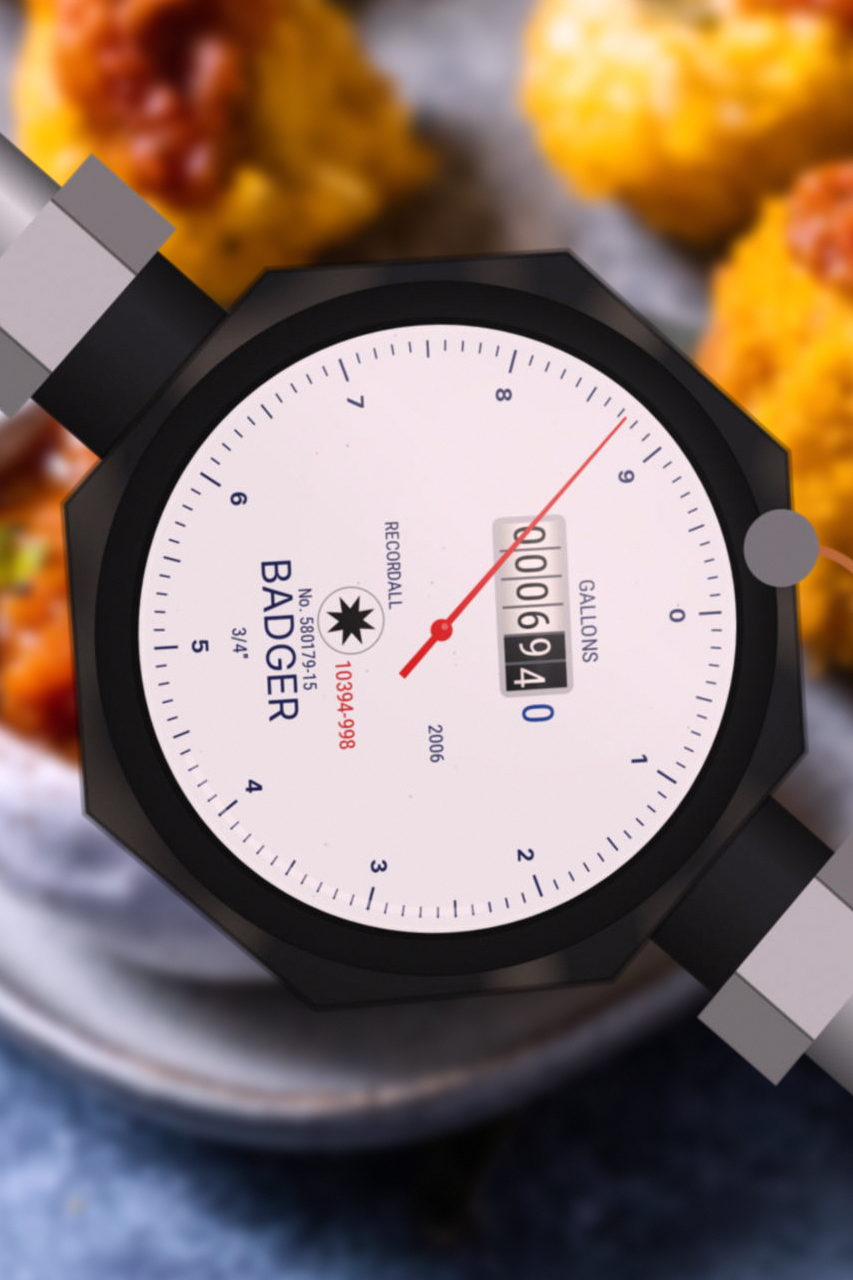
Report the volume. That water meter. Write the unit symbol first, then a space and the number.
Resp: gal 6938.7
